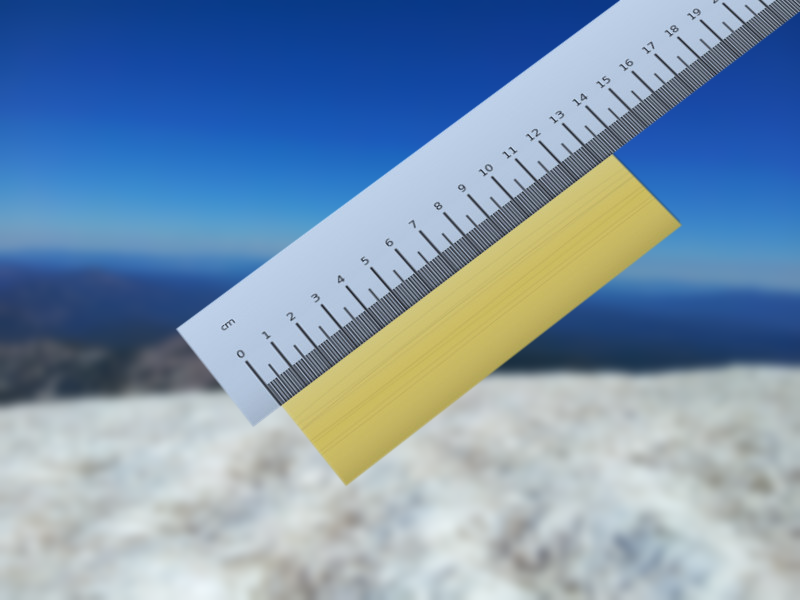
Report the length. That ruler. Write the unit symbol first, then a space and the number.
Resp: cm 13.5
